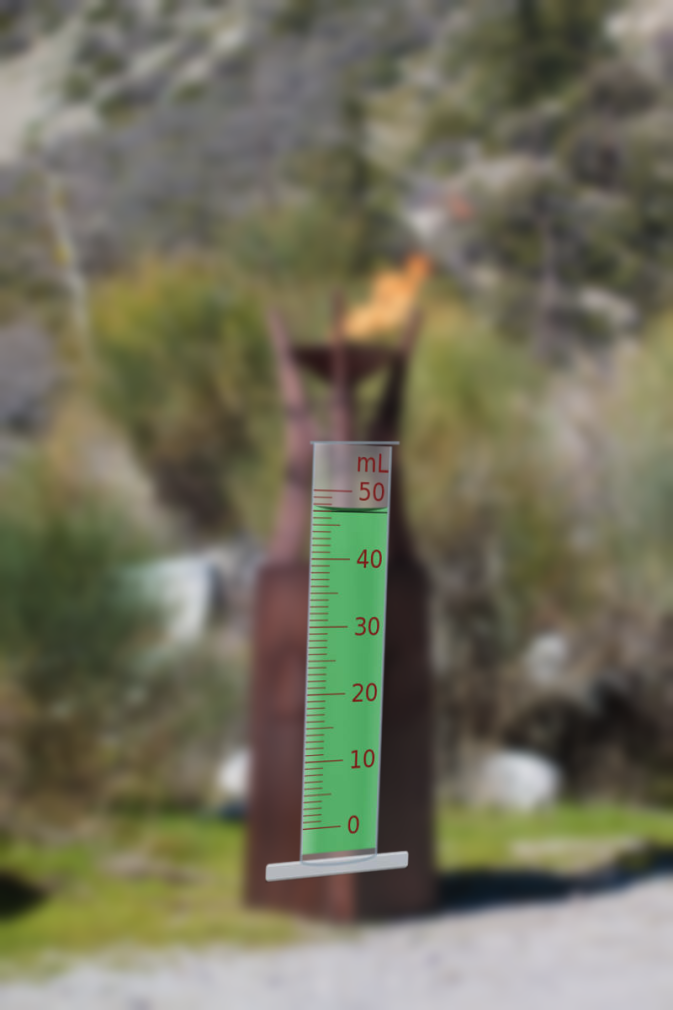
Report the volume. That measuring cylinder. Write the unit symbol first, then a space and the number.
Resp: mL 47
